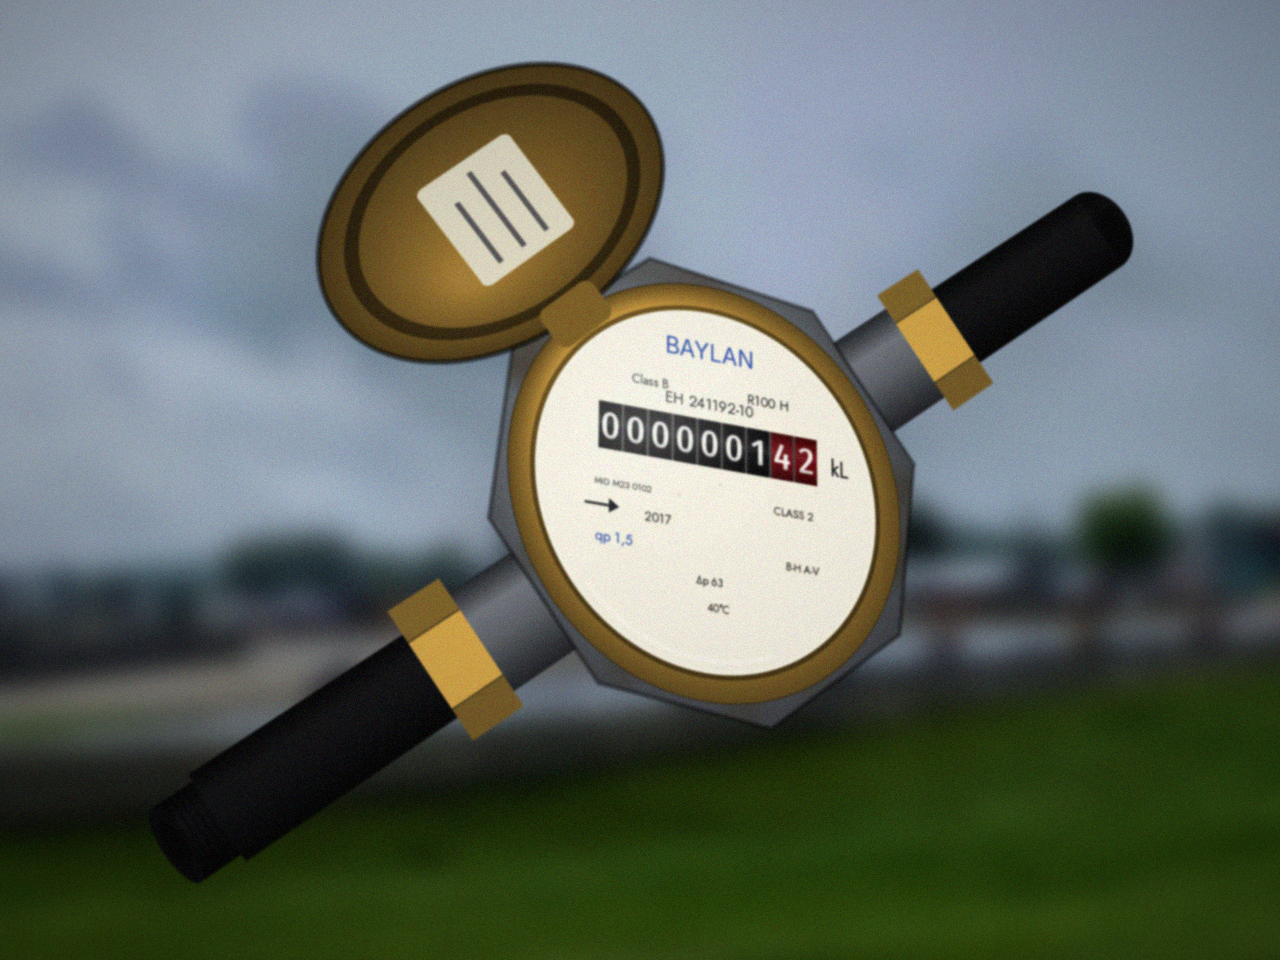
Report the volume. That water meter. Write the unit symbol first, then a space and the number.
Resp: kL 1.42
